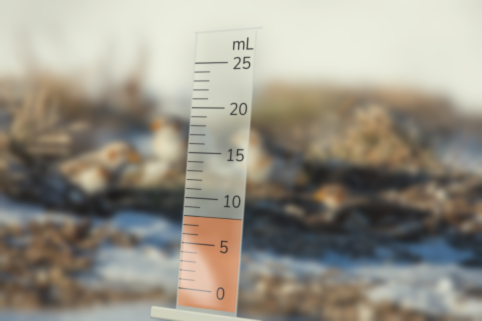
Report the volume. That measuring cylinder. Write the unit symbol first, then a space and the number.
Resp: mL 8
